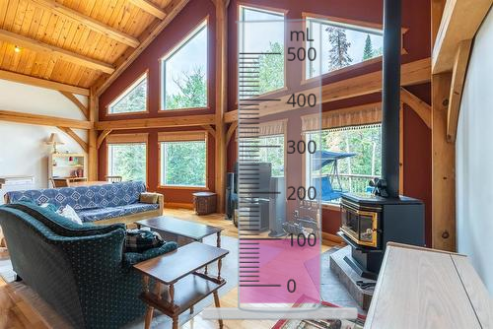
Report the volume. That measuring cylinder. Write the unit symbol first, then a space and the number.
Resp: mL 100
